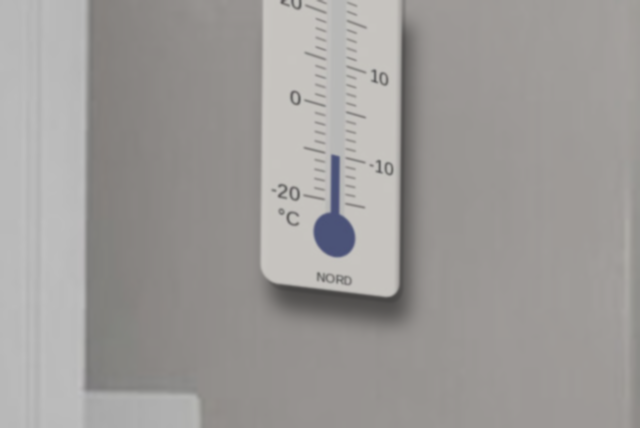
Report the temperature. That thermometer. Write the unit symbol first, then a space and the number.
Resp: °C -10
